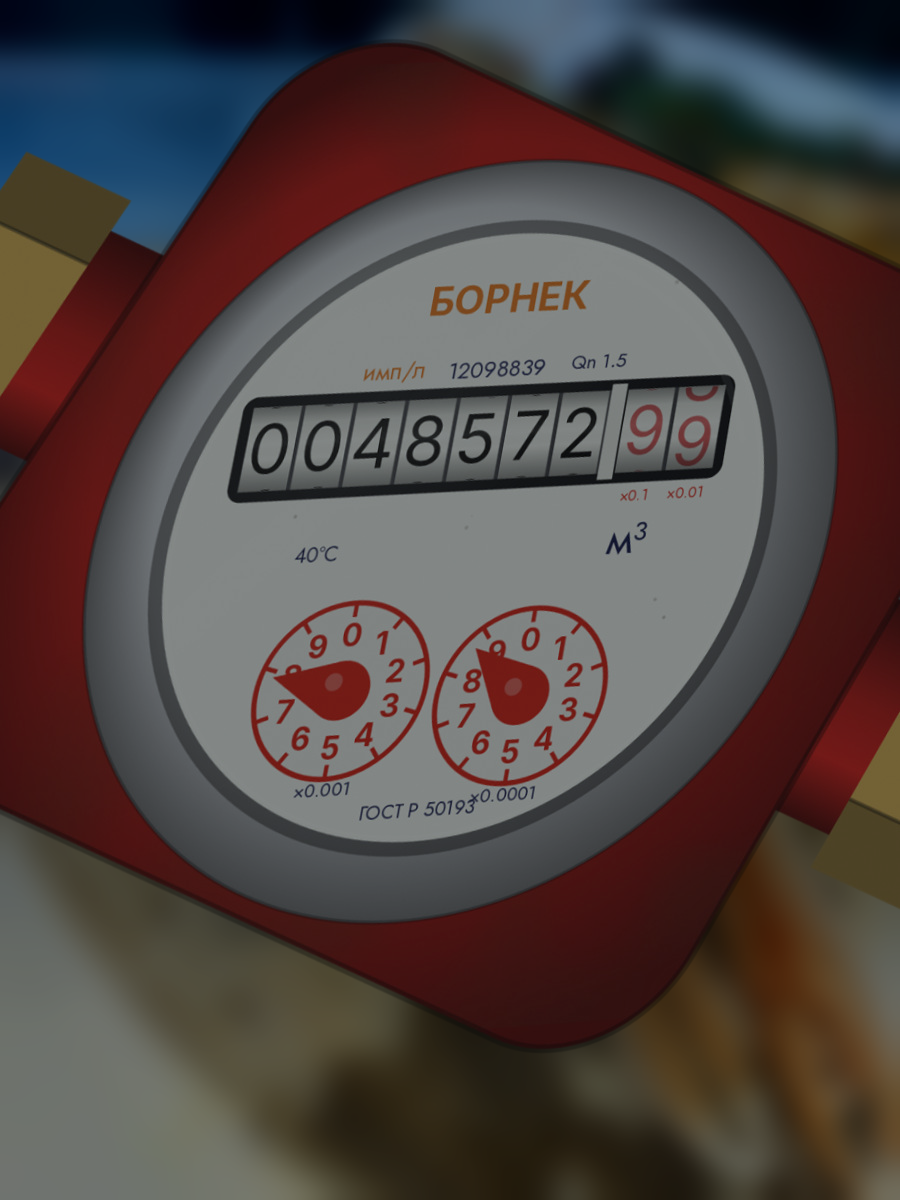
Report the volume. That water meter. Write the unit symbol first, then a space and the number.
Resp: m³ 48572.9878
